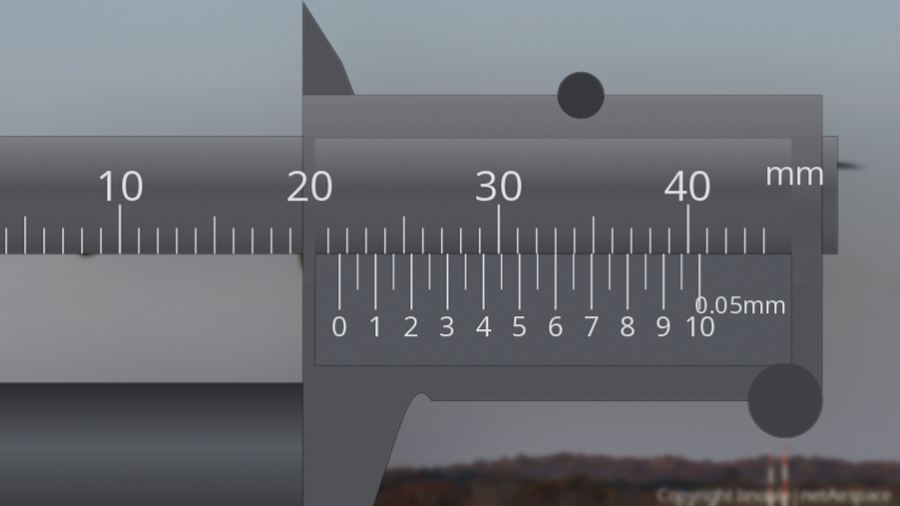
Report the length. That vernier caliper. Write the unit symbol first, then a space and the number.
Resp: mm 21.6
